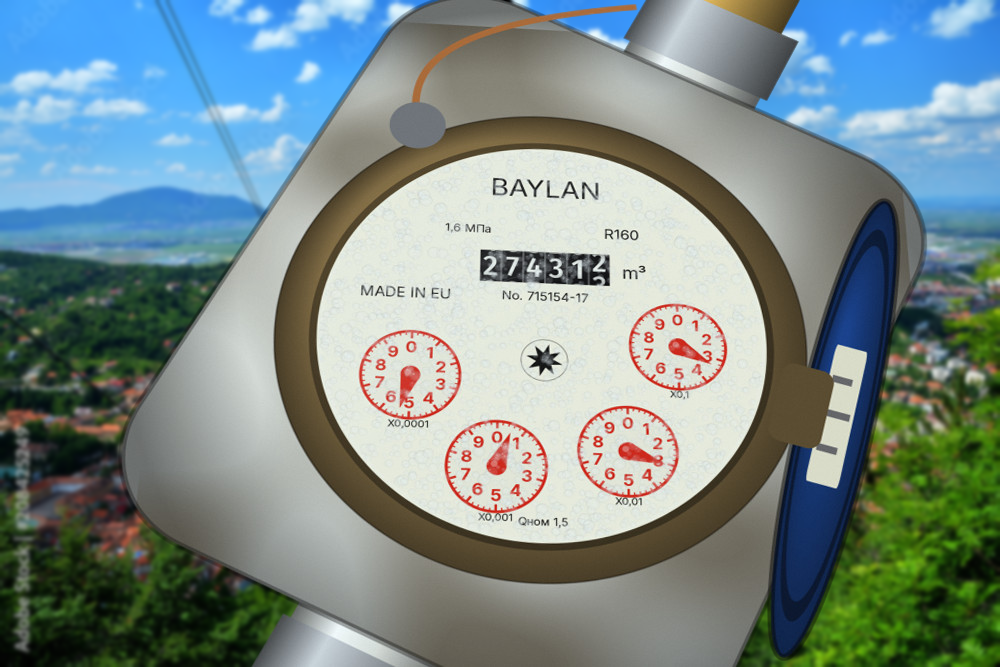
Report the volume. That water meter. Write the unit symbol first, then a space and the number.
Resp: m³ 274312.3305
